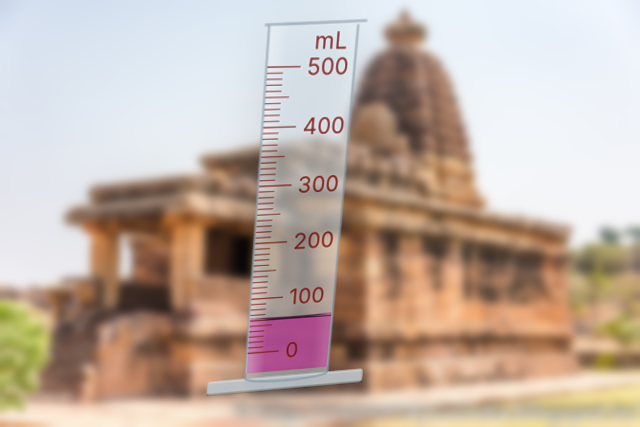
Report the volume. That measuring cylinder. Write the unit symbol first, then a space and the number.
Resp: mL 60
